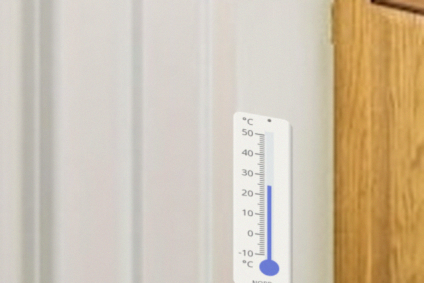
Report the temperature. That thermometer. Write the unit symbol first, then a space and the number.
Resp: °C 25
